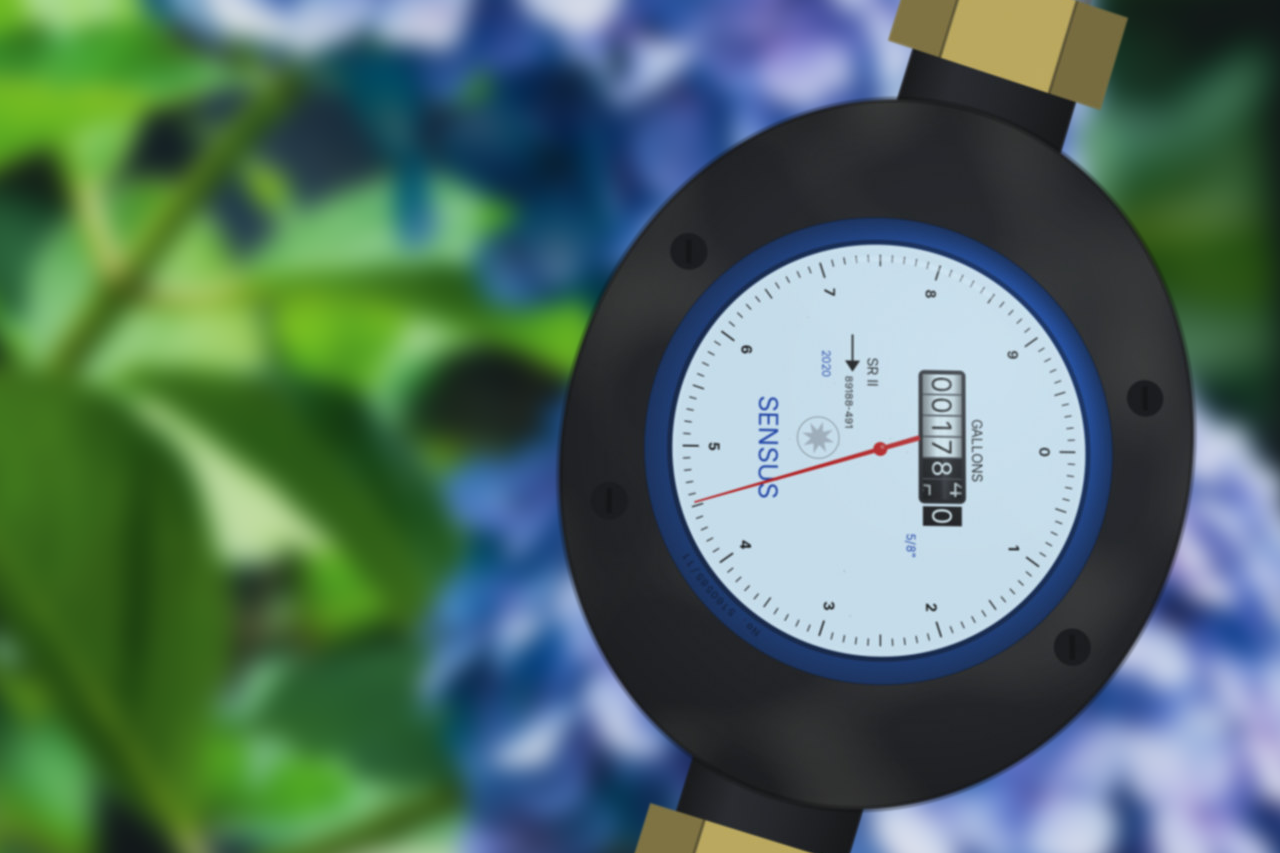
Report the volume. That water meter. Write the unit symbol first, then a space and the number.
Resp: gal 17844.5
